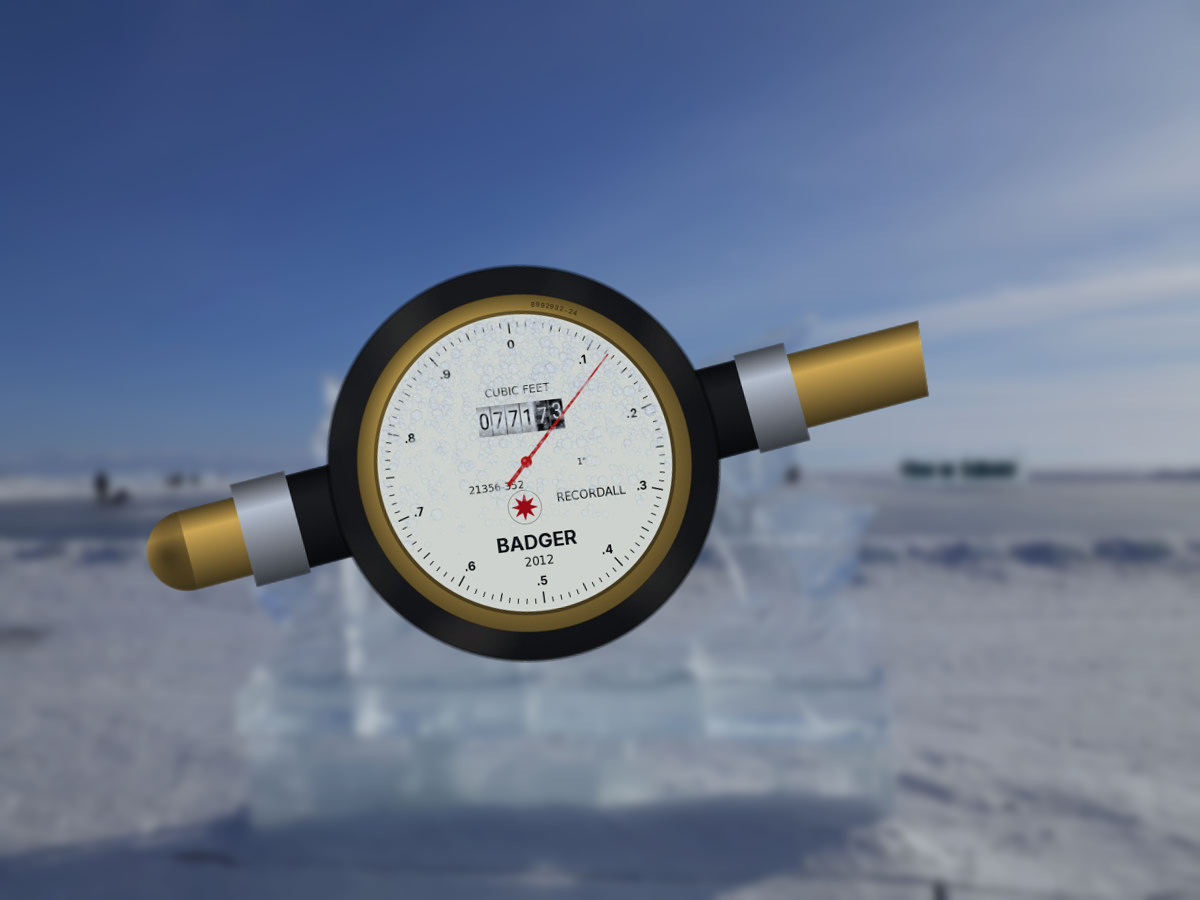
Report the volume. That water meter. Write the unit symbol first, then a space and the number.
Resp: ft³ 77173.12
